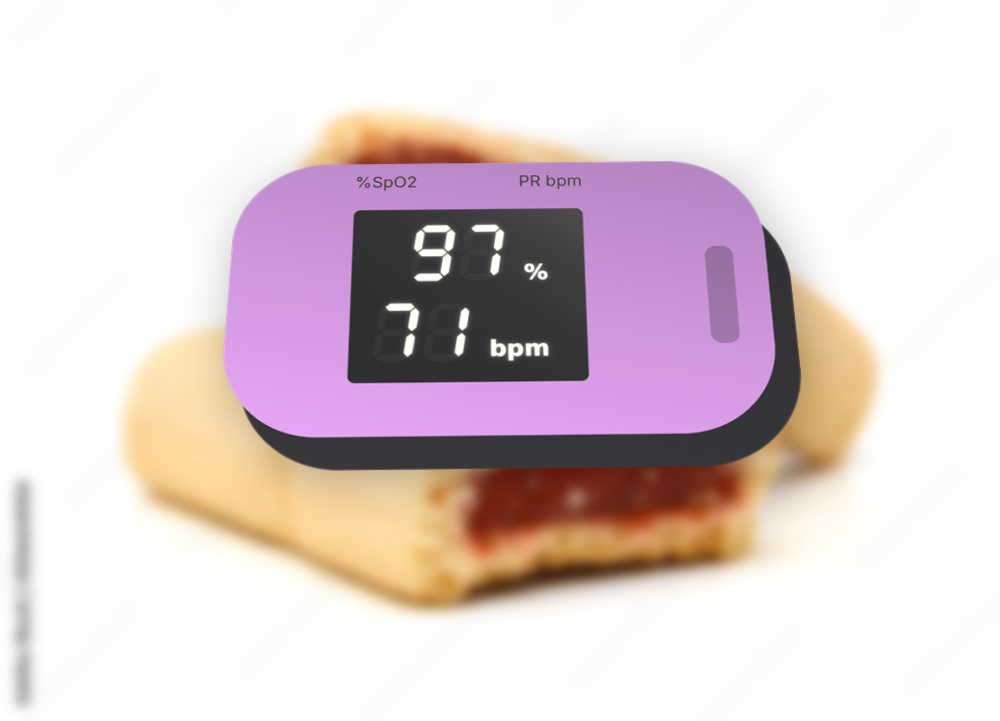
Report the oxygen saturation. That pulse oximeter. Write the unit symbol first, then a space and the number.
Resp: % 97
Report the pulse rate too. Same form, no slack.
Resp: bpm 71
